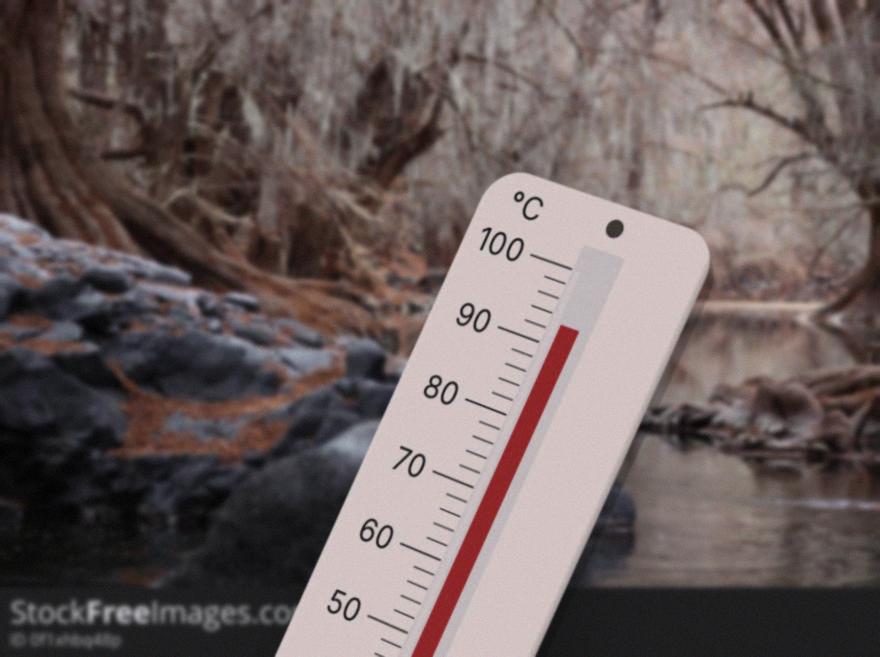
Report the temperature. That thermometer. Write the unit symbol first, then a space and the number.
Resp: °C 93
